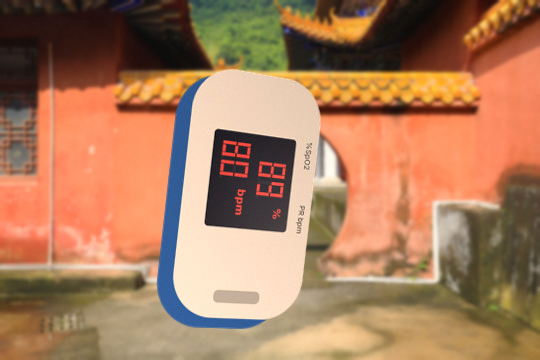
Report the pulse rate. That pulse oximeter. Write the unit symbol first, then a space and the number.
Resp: bpm 80
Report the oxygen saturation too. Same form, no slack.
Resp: % 89
